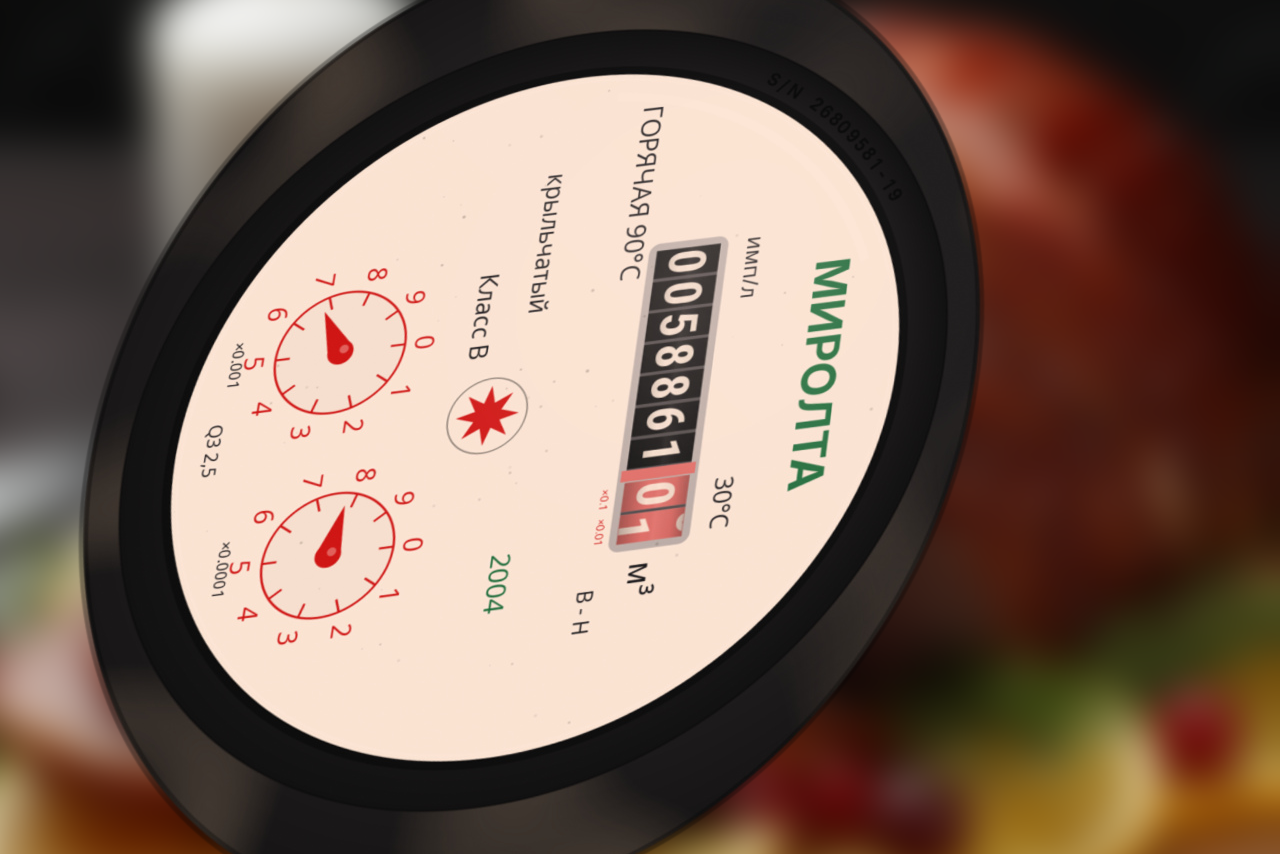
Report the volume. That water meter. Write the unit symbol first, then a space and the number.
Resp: m³ 58861.0067
